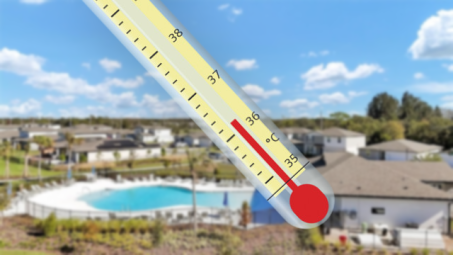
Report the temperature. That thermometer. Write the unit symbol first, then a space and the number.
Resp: °C 36.2
